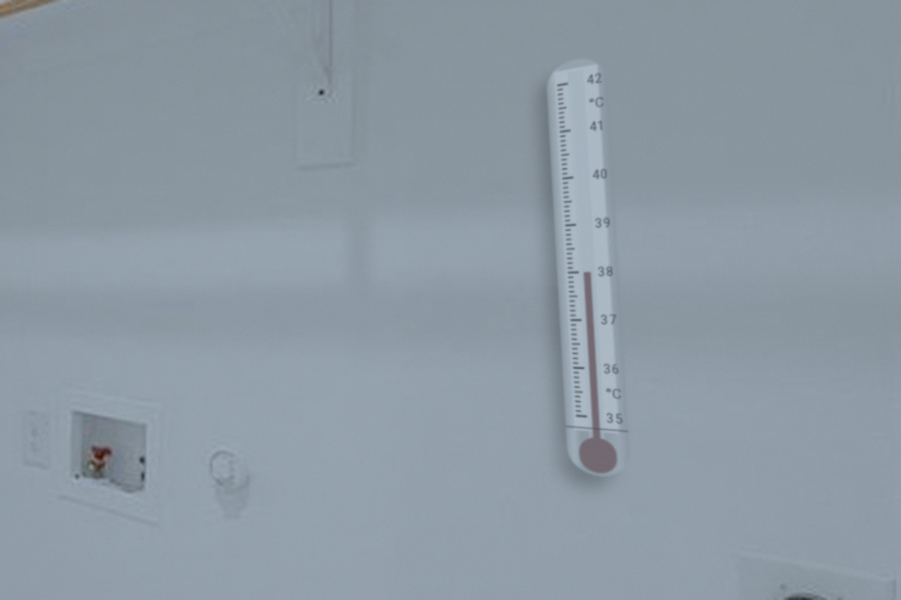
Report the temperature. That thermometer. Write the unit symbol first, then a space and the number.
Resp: °C 38
